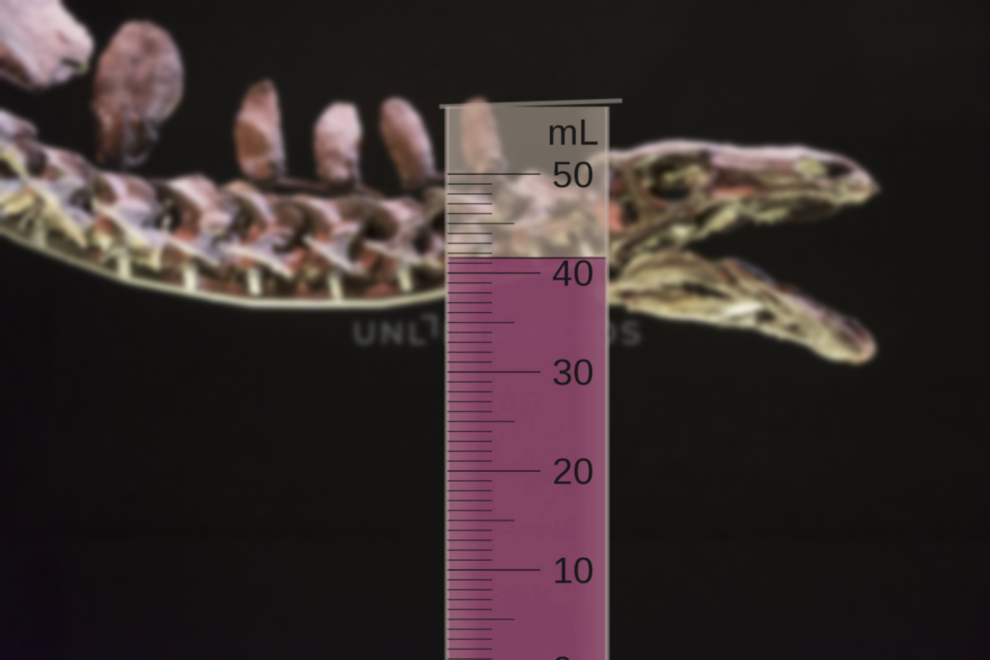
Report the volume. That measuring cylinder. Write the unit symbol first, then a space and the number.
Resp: mL 41.5
